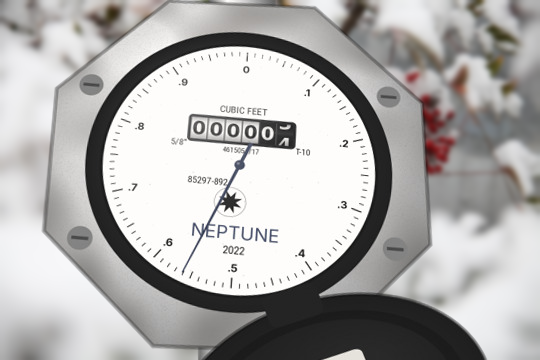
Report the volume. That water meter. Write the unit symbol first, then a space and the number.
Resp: ft³ 3.56
